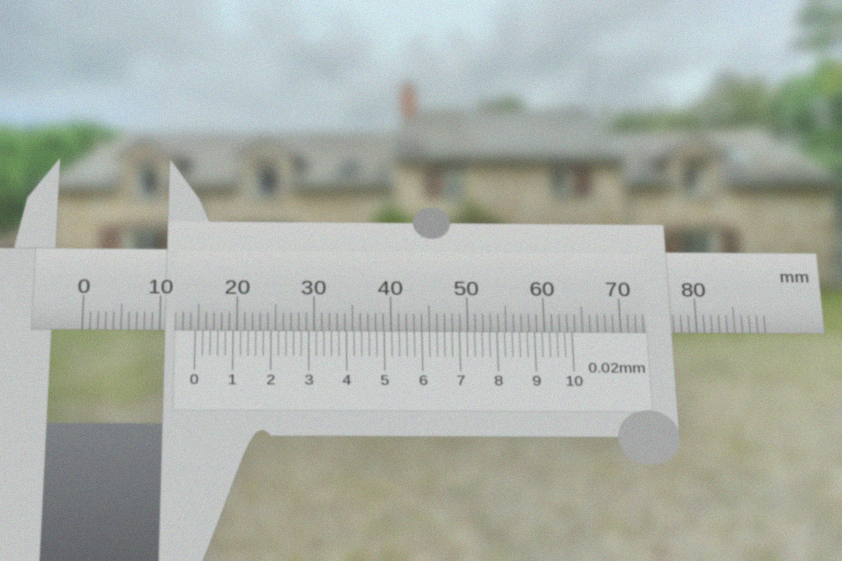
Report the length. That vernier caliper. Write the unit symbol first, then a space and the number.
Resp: mm 14.6
